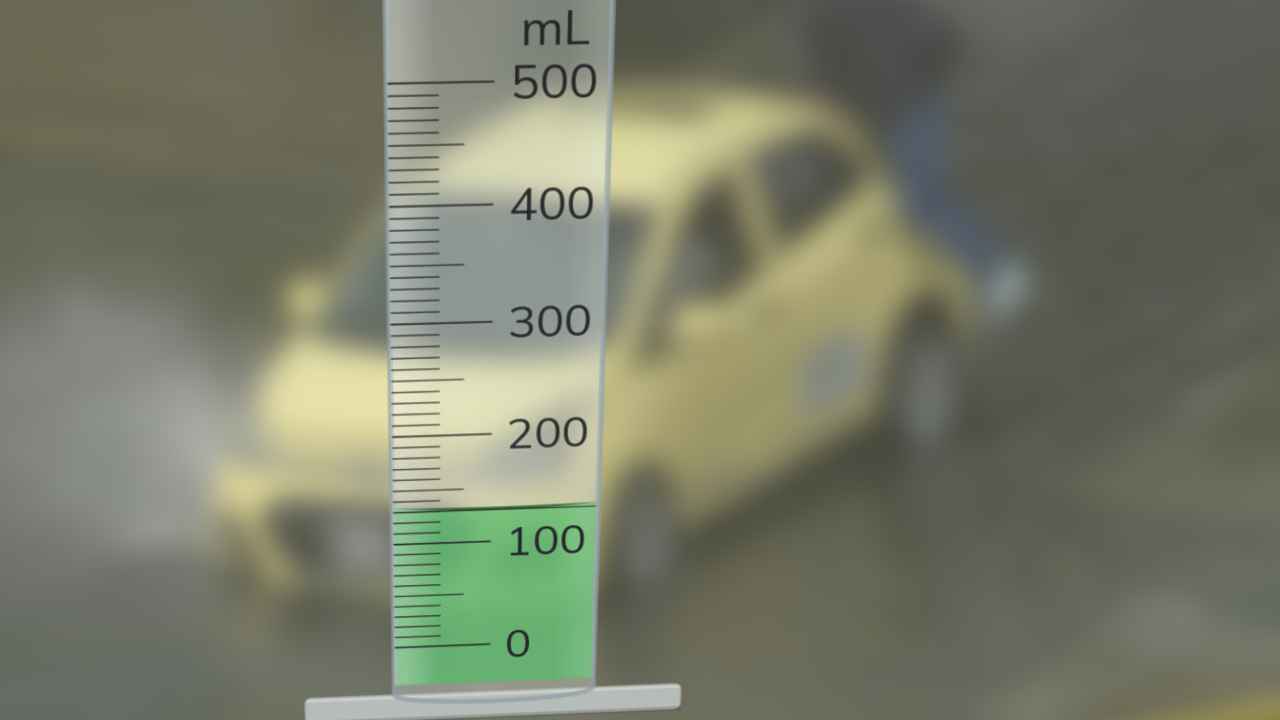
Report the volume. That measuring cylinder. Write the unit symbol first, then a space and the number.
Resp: mL 130
